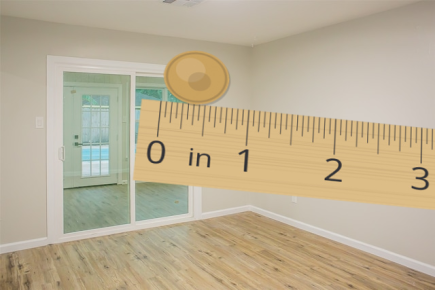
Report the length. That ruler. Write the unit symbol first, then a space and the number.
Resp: in 0.75
